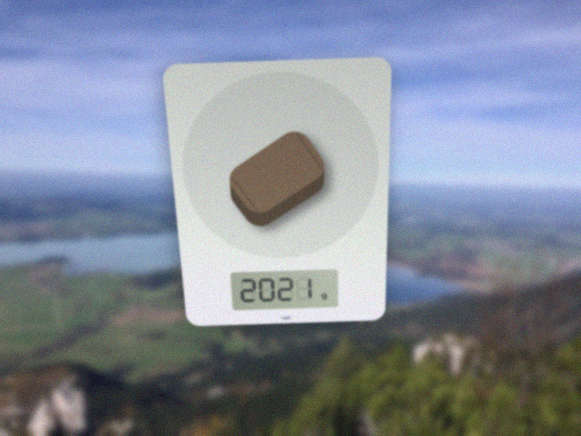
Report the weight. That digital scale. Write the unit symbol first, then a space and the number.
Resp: g 2021
